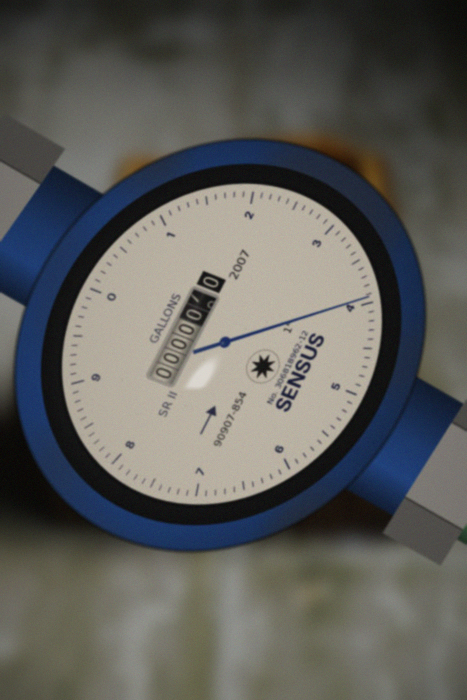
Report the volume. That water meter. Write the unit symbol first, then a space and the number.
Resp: gal 73.9
